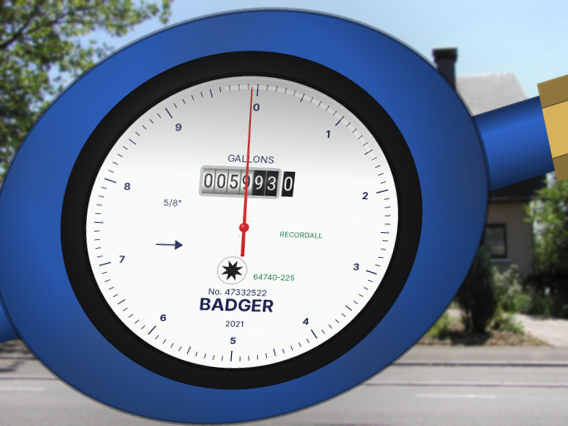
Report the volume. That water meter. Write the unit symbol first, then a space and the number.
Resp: gal 59929.9
